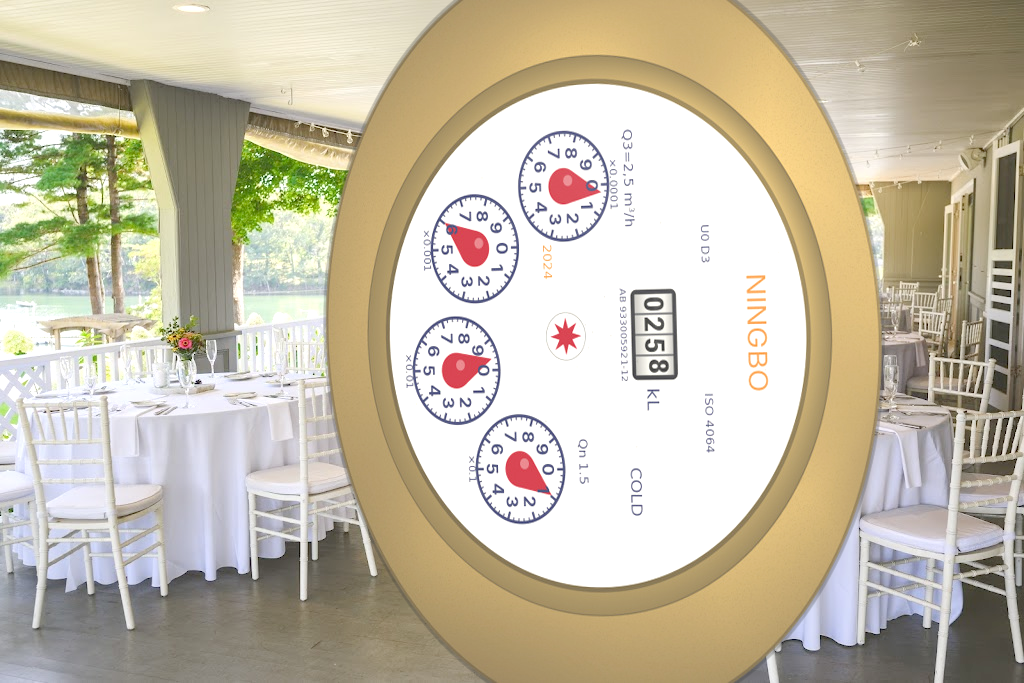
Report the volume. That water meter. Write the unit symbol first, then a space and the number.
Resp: kL 258.0960
